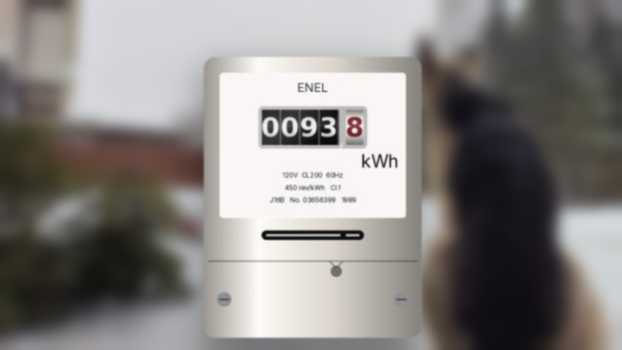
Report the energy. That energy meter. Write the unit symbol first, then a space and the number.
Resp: kWh 93.8
